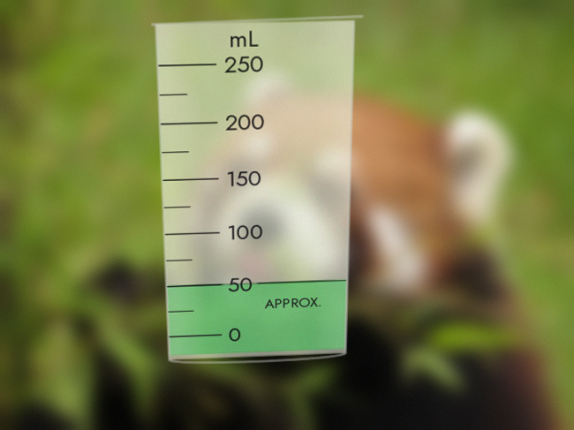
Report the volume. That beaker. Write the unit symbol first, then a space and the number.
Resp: mL 50
